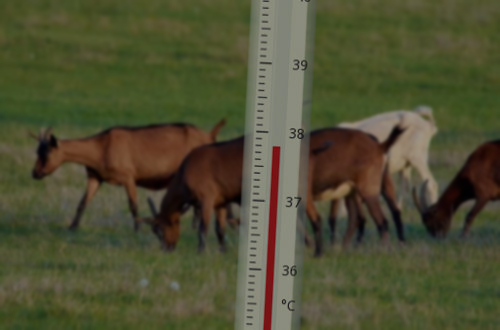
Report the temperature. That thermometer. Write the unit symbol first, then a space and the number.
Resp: °C 37.8
